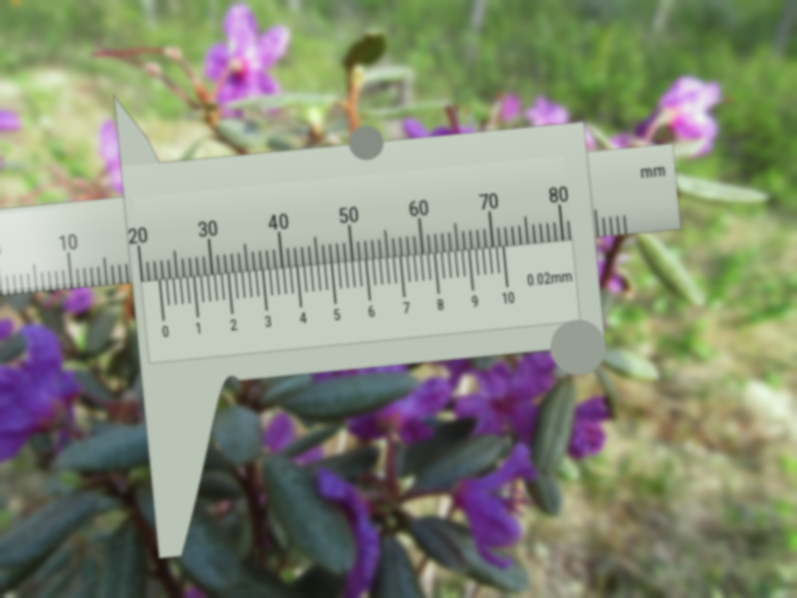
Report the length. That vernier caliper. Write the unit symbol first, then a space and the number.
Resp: mm 22.5
